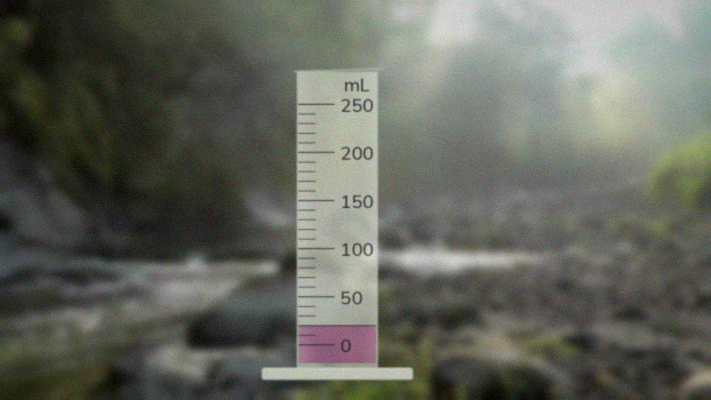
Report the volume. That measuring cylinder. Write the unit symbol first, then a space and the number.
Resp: mL 20
